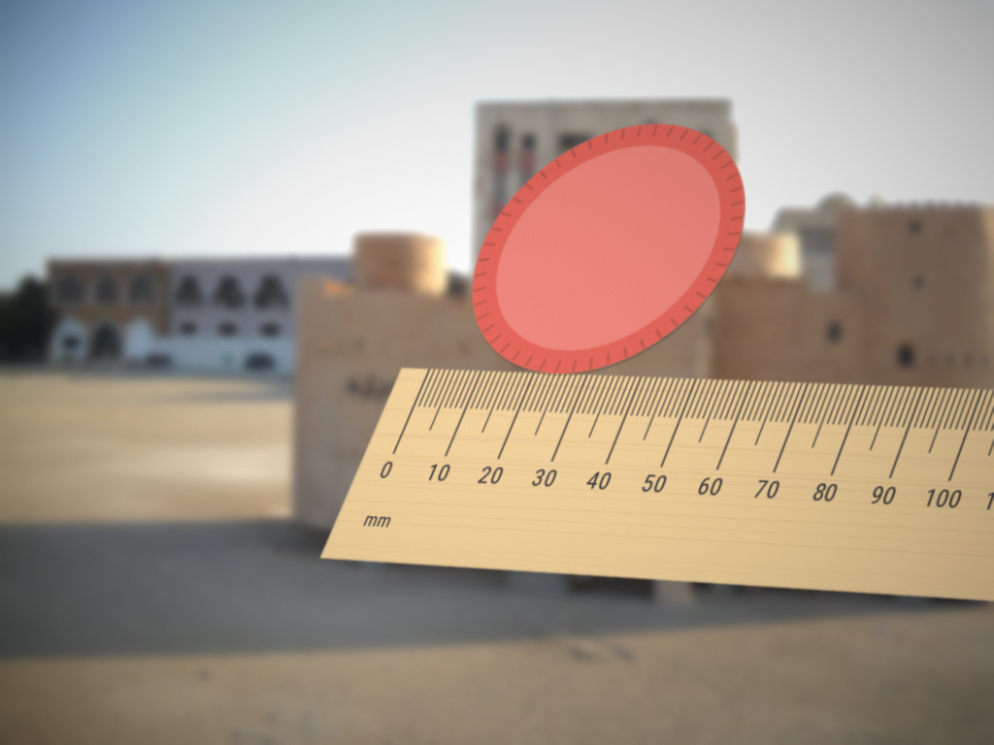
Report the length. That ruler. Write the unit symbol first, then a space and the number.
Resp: mm 48
